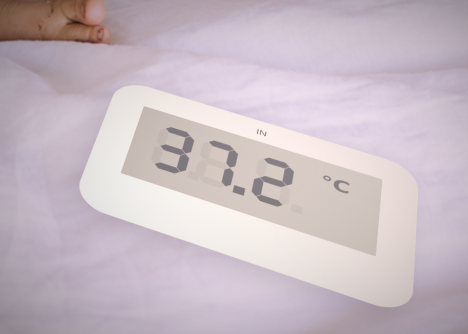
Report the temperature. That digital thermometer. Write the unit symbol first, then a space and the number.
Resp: °C 37.2
